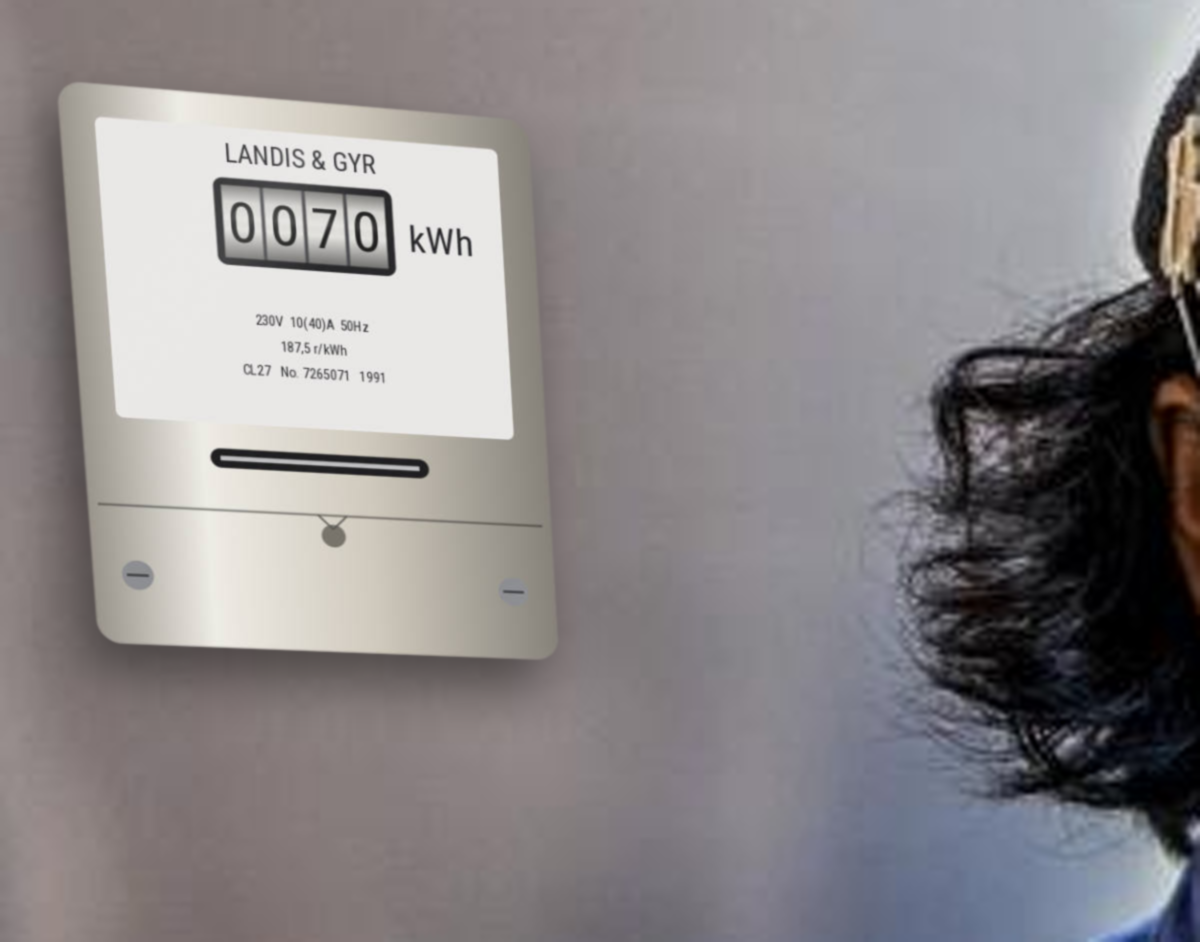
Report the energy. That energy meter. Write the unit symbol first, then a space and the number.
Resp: kWh 70
